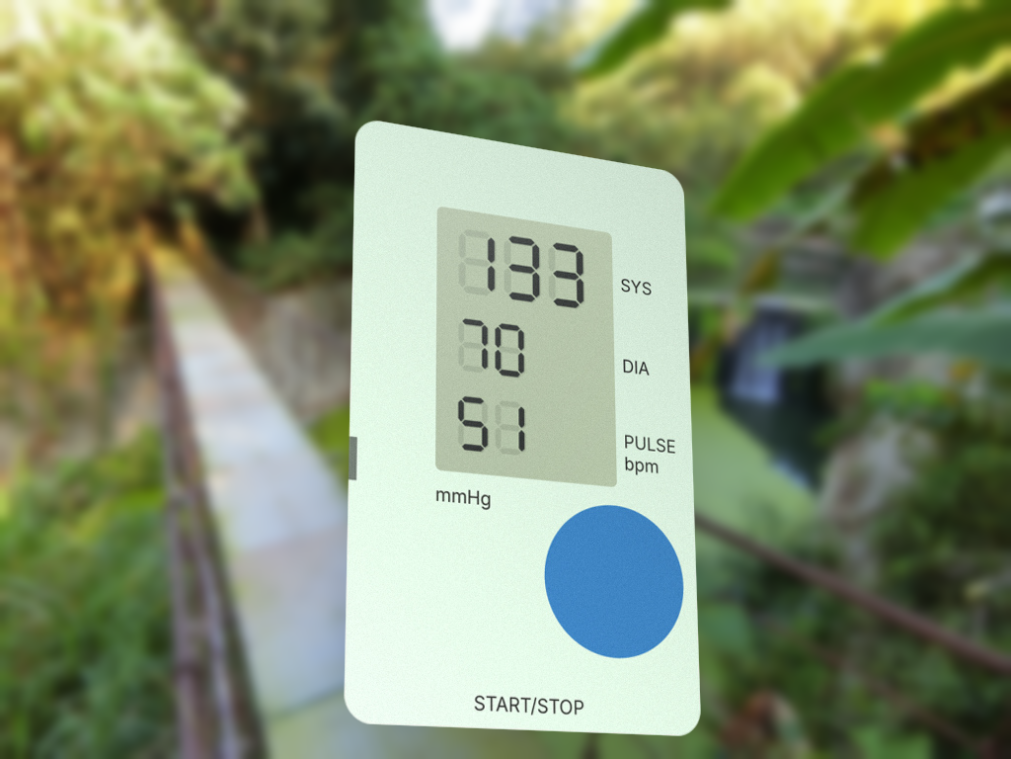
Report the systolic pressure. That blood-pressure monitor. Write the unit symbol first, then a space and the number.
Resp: mmHg 133
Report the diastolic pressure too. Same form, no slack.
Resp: mmHg 70
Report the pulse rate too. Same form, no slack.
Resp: bpm 51
